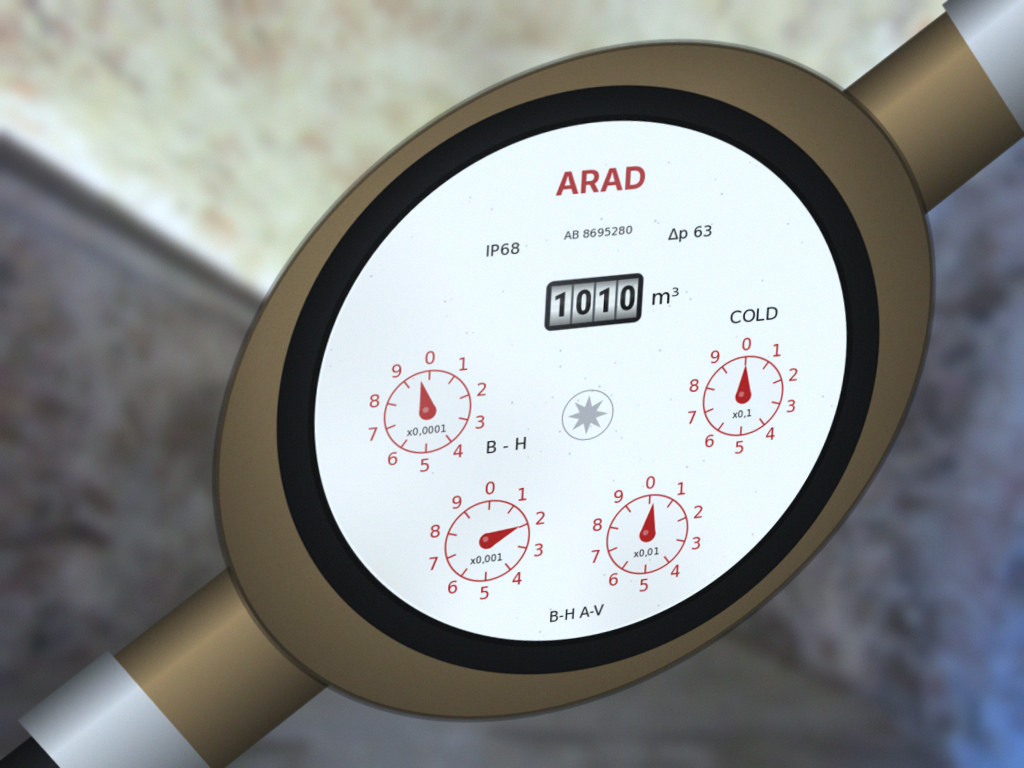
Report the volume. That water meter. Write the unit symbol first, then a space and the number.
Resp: m³ 1010.0019
